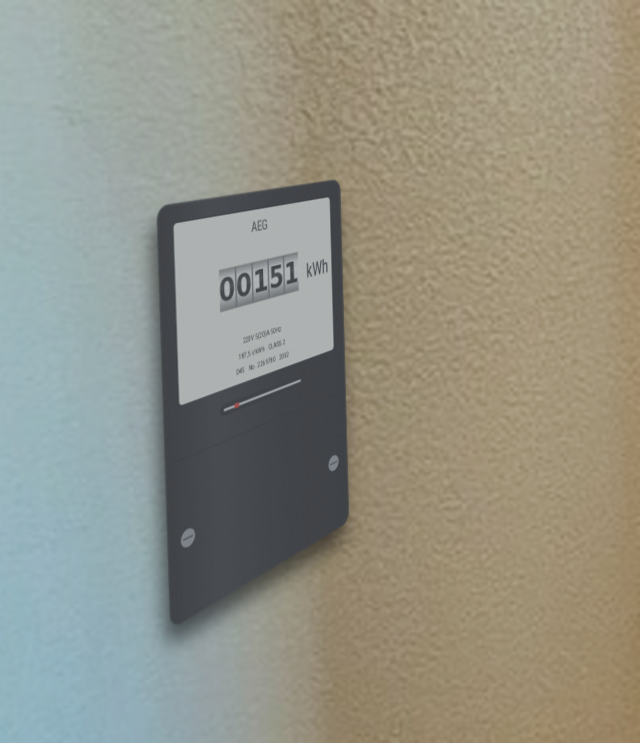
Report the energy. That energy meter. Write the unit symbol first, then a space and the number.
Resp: kWh 151
